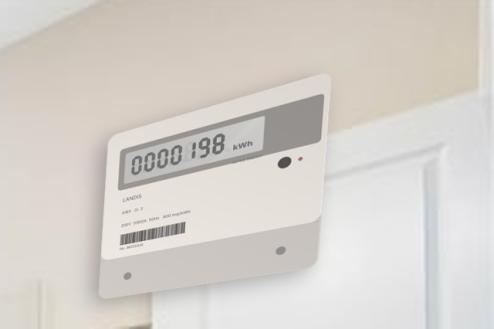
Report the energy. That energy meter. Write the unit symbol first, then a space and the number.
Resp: kWh 198
